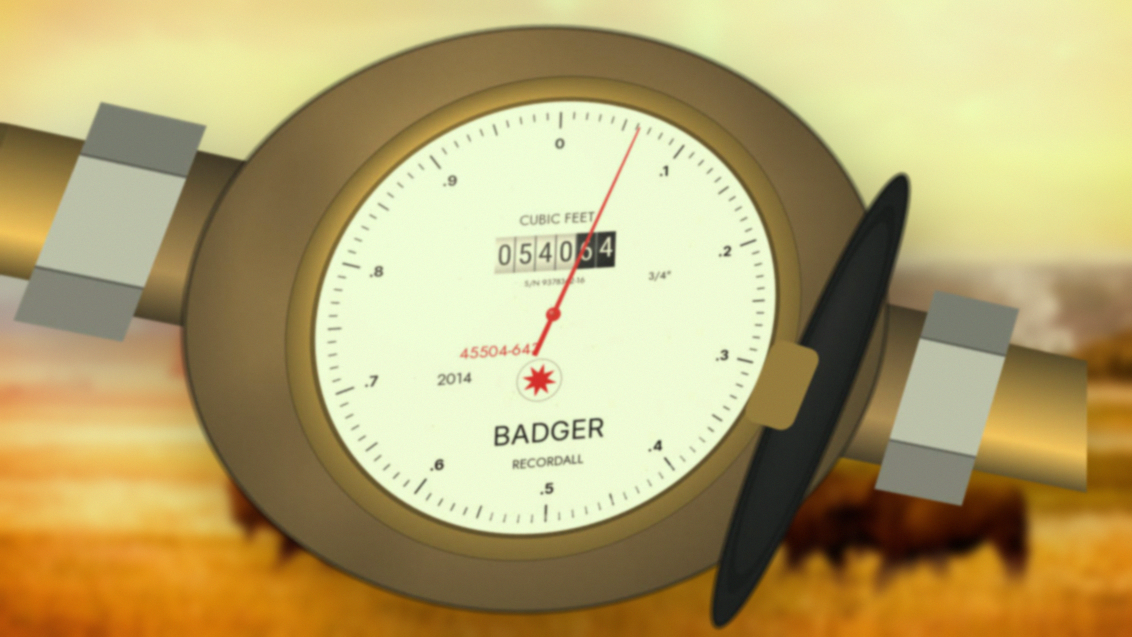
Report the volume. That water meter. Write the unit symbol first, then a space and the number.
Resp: ft³ 54064.06
